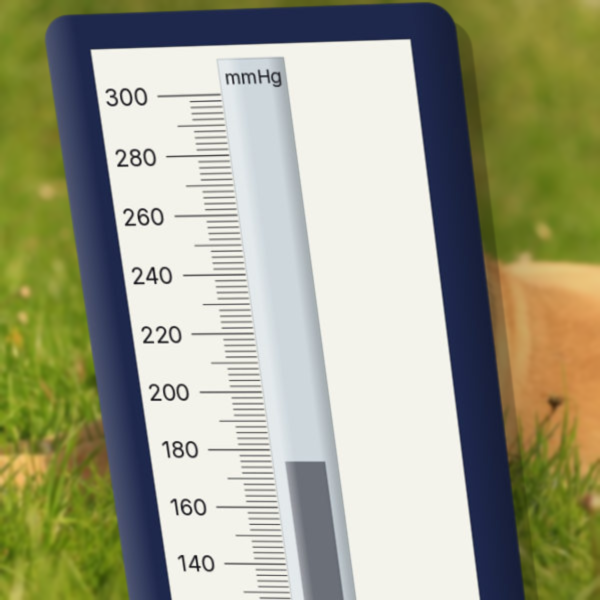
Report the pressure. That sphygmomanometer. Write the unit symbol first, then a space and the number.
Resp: mmHg 176
